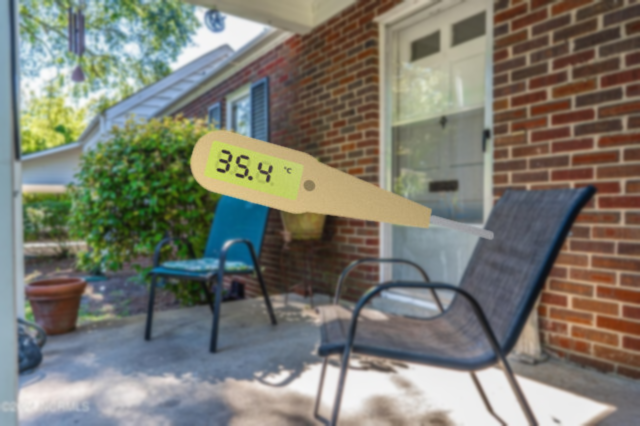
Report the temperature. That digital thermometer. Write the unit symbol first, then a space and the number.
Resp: °C 35.4
